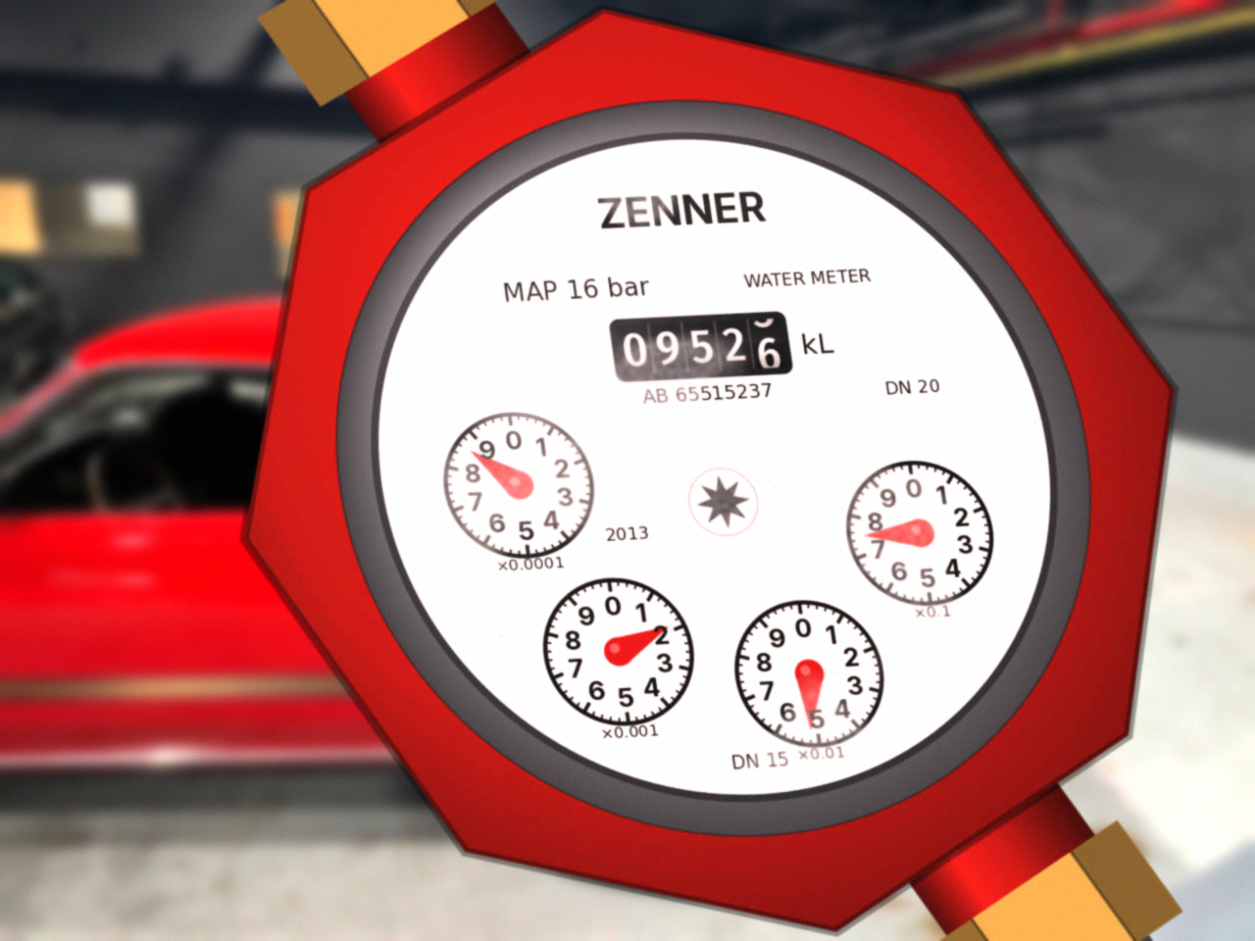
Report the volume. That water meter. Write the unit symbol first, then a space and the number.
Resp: kL 9525.7518
